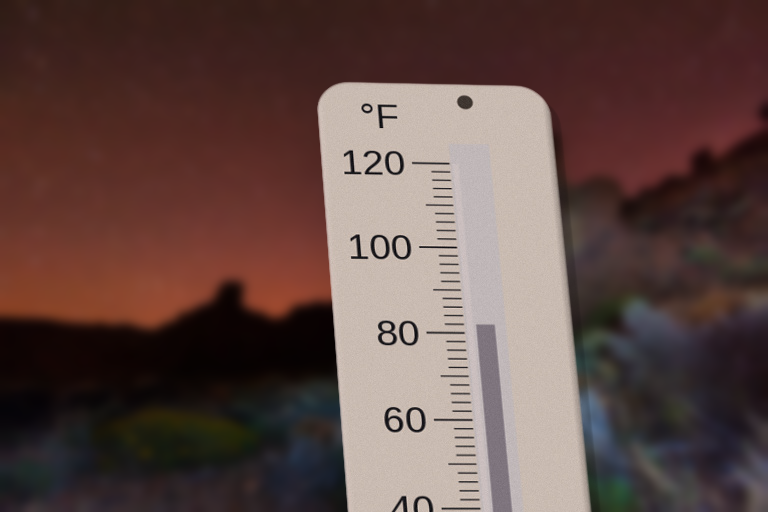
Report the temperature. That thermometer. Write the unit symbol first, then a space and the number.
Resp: °F 82
